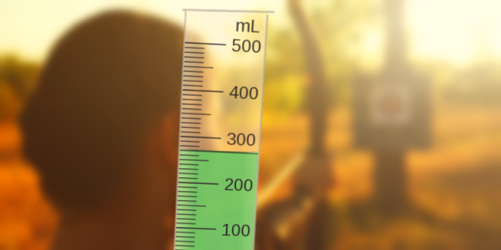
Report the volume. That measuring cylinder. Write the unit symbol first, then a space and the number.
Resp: mL 270
